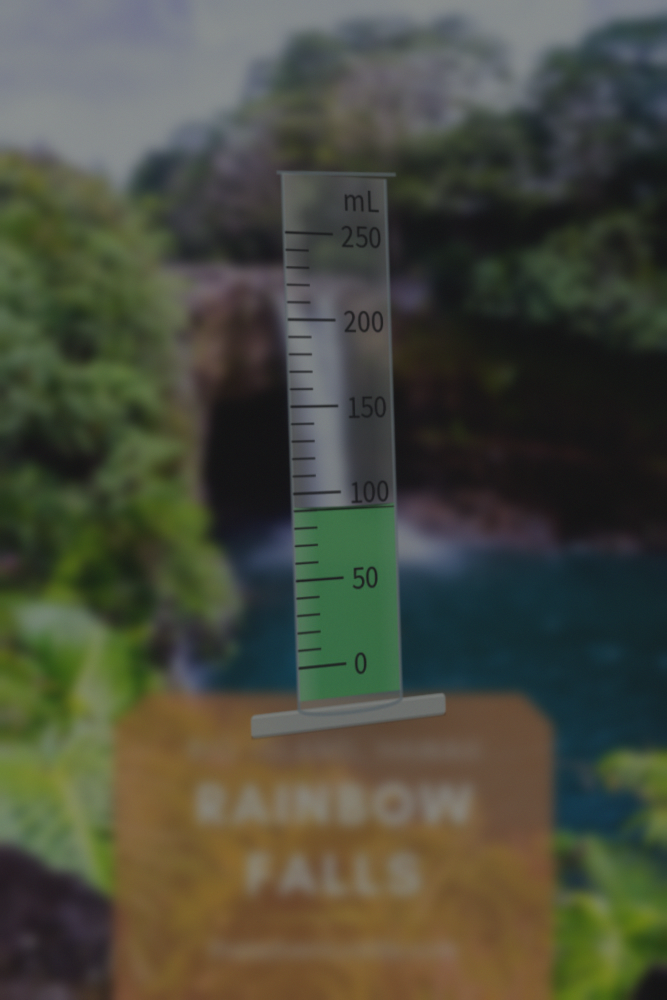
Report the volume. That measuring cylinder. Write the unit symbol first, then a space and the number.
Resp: mL 90
